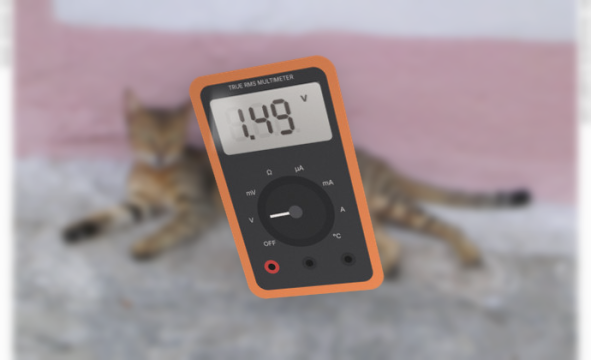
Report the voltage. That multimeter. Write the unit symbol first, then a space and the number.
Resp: V 1.49
